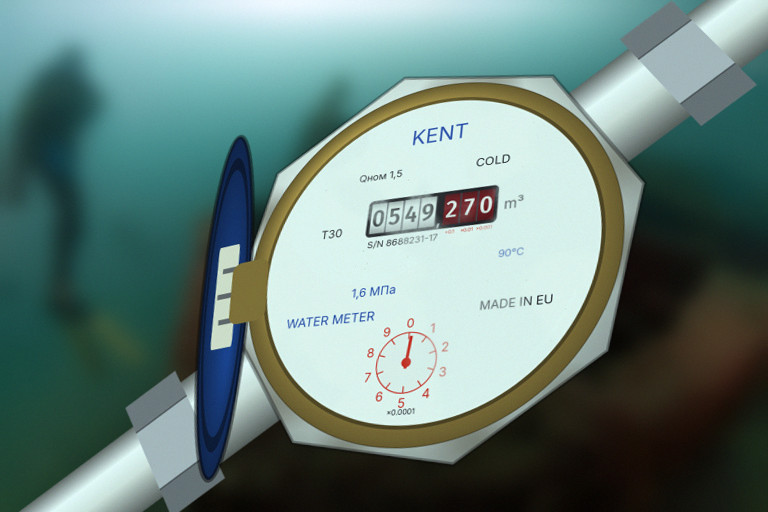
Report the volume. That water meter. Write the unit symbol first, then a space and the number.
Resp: m³ 549.2700
